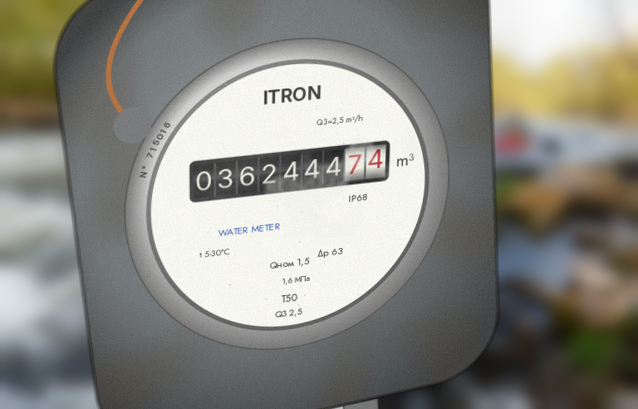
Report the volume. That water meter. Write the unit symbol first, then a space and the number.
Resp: m³ 362444.74
